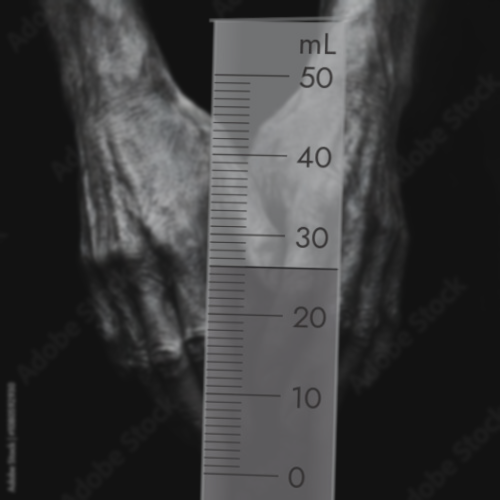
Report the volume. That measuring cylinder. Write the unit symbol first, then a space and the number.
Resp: mL 26
